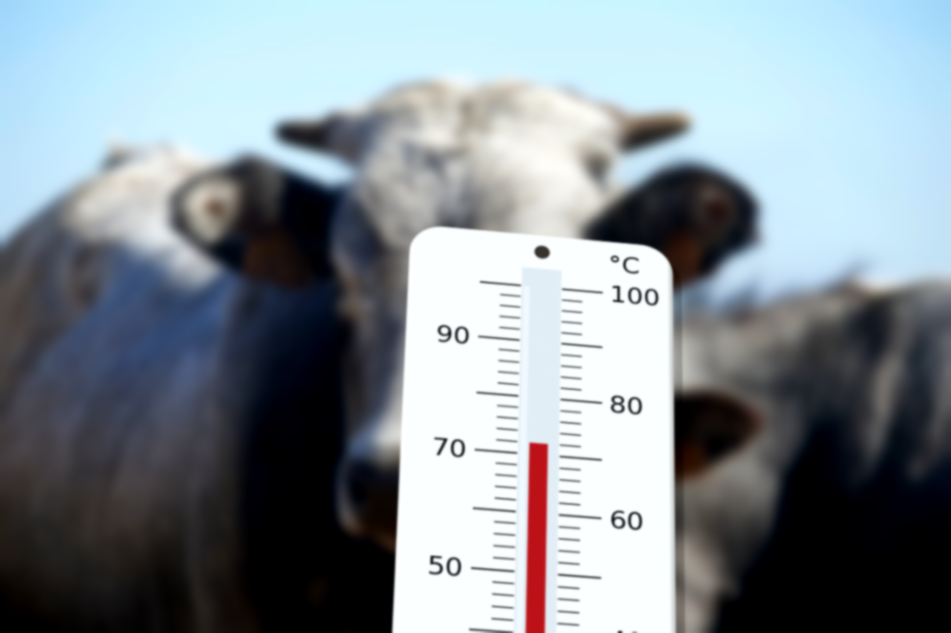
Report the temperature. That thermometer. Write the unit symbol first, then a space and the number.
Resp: °C 72
